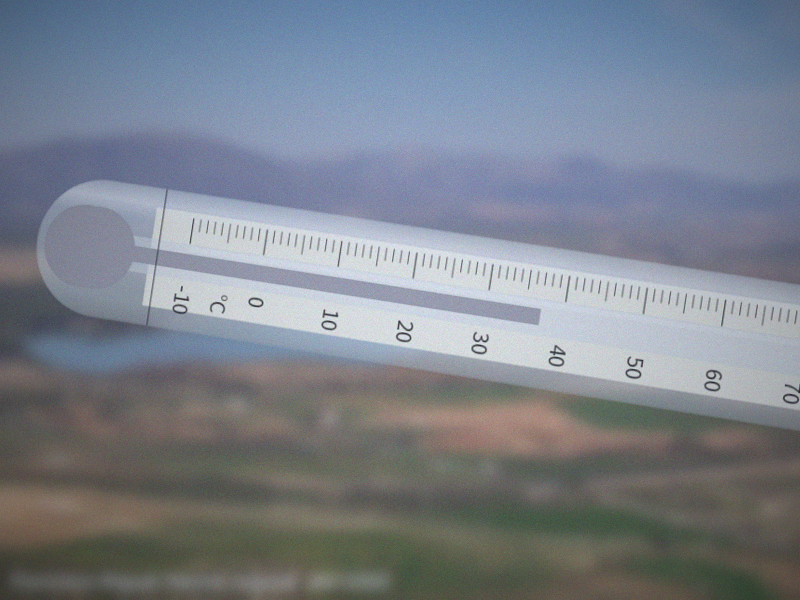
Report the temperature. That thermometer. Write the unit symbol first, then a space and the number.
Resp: °C 37
